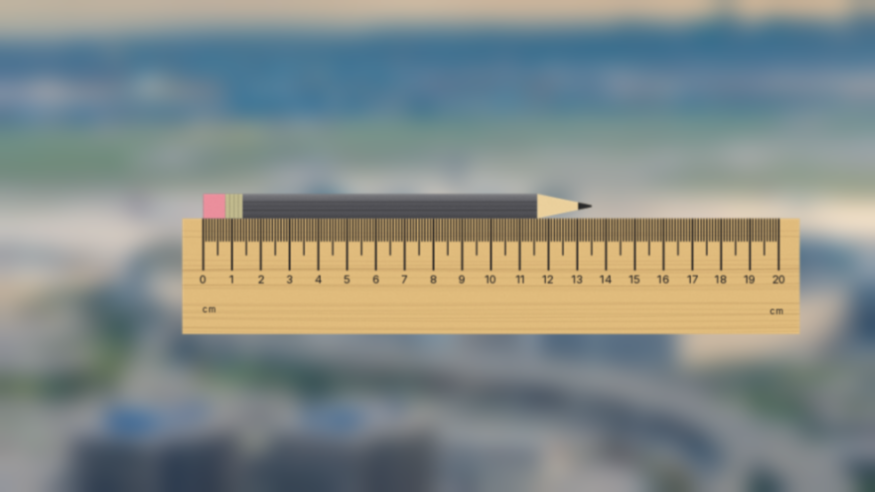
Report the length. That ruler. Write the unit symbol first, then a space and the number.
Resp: cm 13.5
